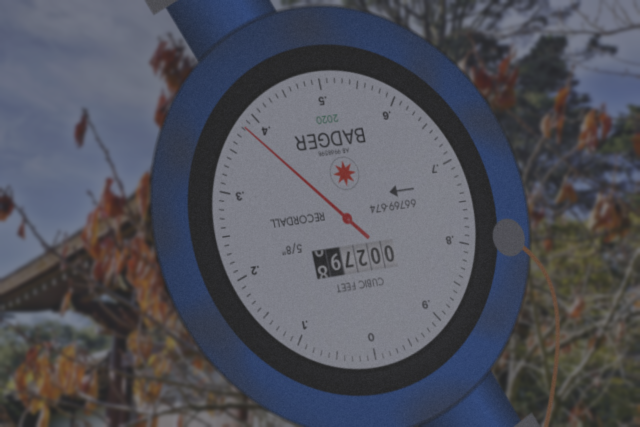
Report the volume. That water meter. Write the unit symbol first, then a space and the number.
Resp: ft³ 2798.38
